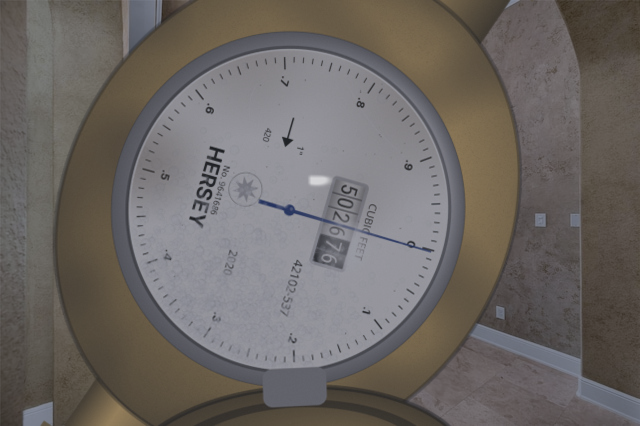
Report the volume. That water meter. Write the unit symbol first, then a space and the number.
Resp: ft³ 502676.00
